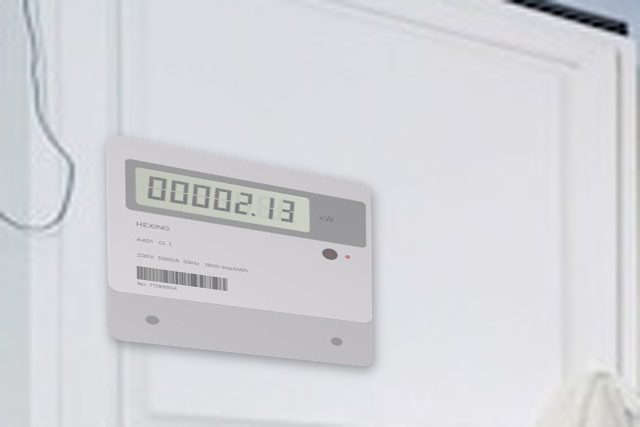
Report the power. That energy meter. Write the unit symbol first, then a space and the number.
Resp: kW 2.13
